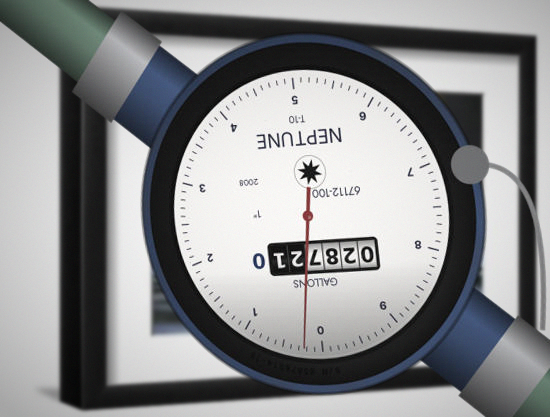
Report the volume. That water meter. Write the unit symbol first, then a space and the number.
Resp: gal 287210.2
